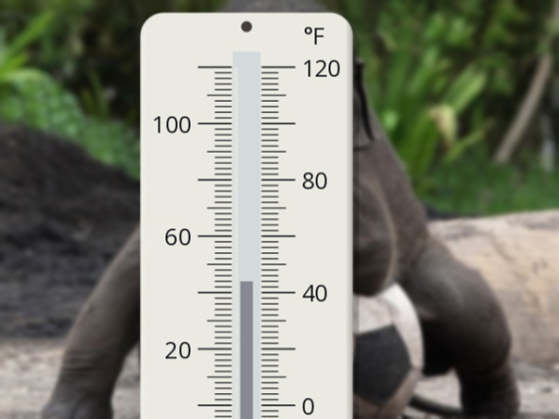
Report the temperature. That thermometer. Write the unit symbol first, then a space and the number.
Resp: °F 44
